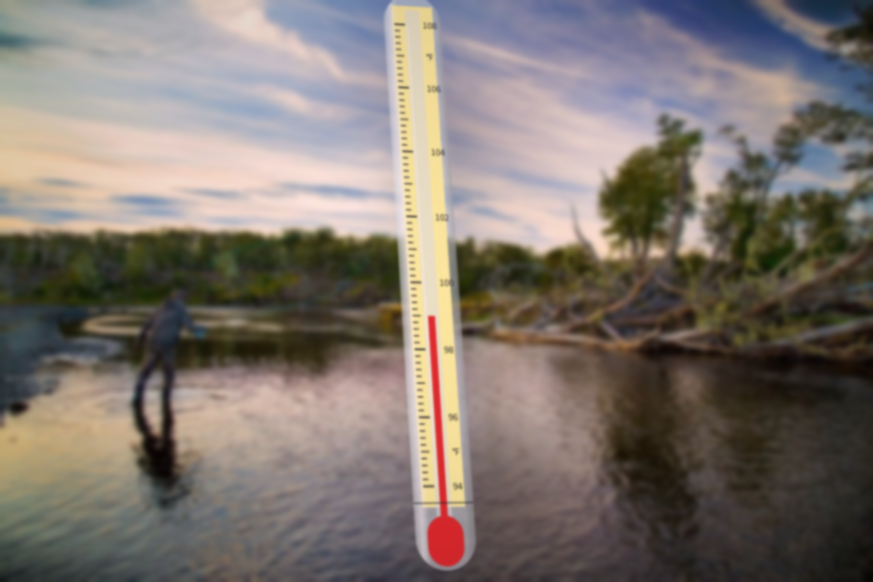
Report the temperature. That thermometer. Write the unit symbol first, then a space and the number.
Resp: °F 99
